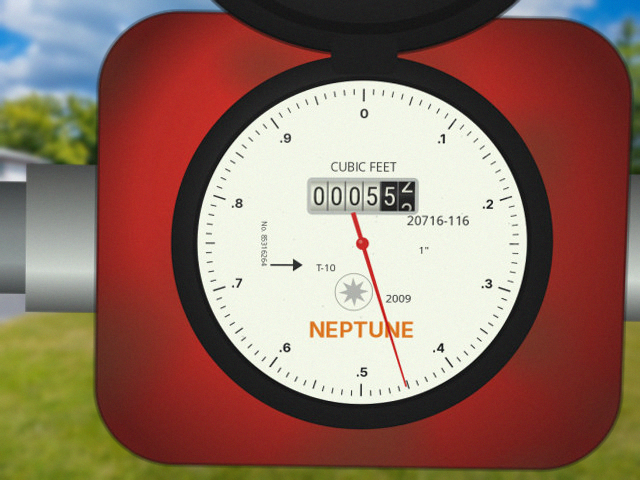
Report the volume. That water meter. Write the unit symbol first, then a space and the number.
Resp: ft³ 552.45
